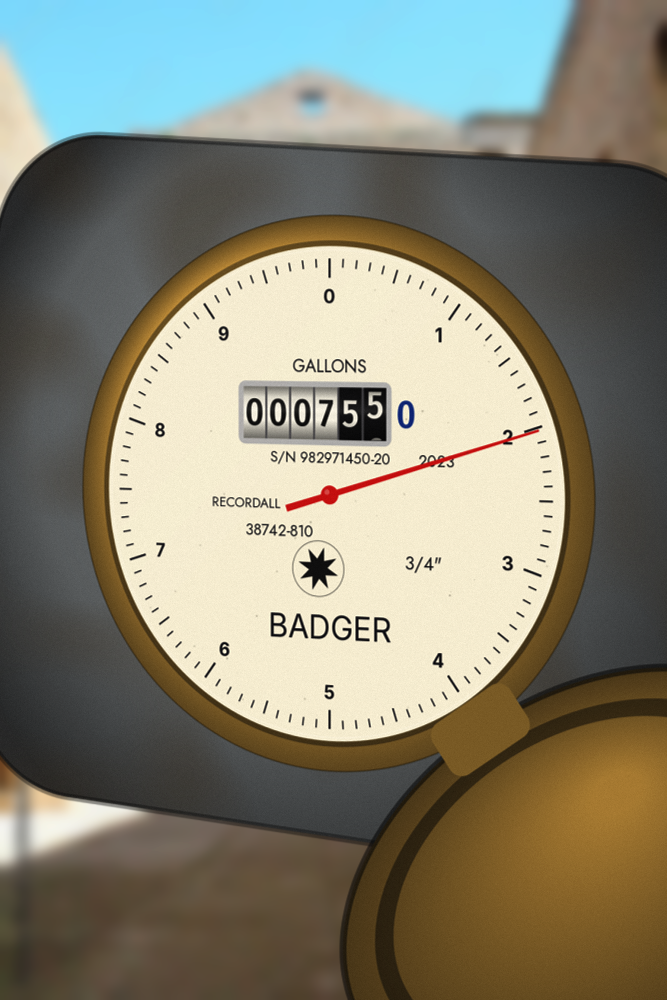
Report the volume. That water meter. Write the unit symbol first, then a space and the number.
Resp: gal 7552.0
